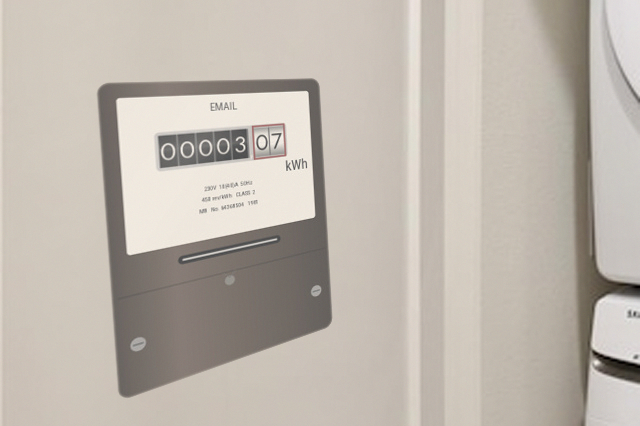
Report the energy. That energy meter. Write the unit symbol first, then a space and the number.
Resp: kWh 3.07
